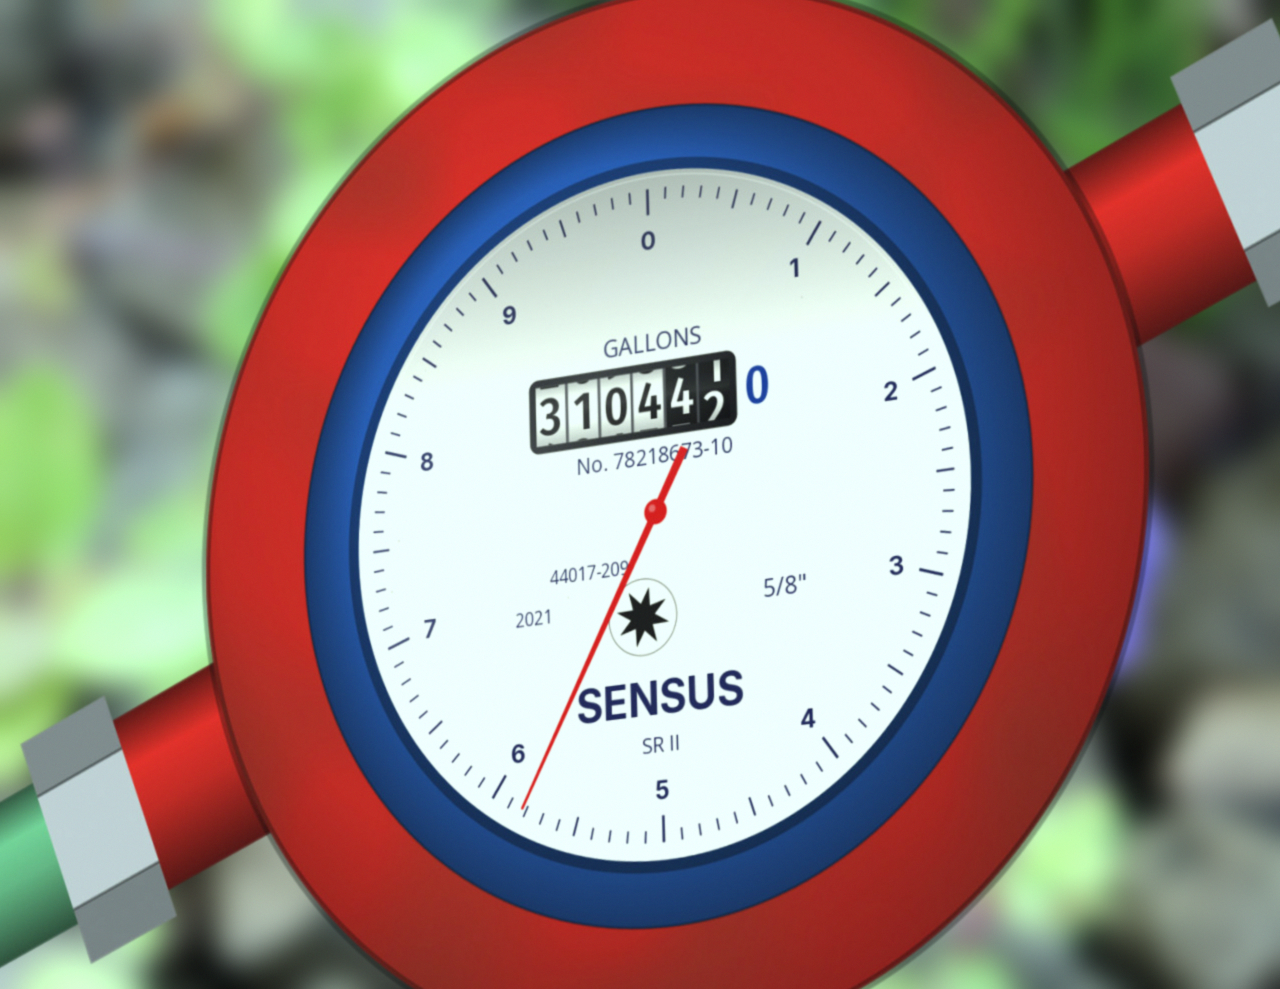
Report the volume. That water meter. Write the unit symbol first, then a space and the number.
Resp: gal 3104415.8
